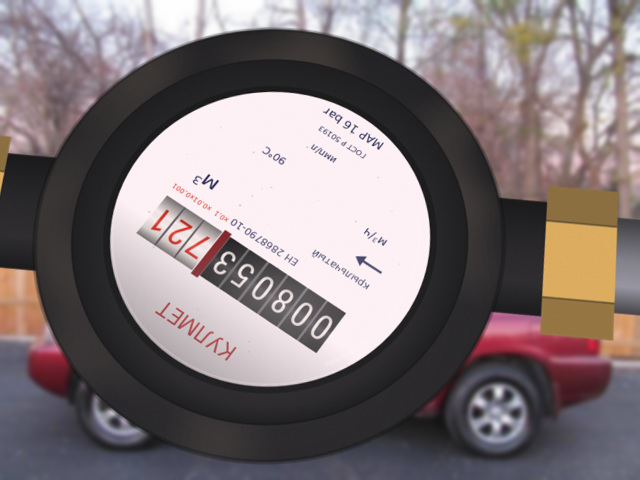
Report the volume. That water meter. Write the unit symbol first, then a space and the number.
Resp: m³ 8053.721
